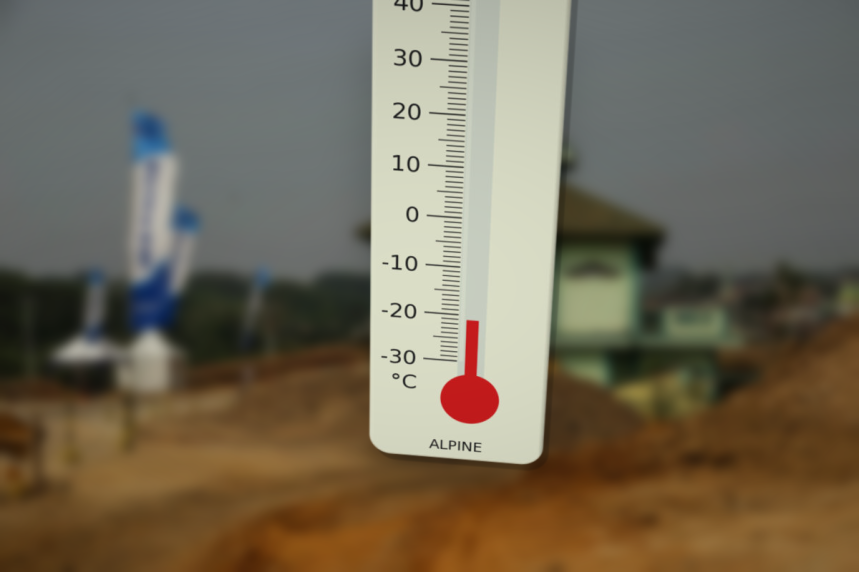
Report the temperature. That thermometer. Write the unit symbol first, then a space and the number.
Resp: °C -21
